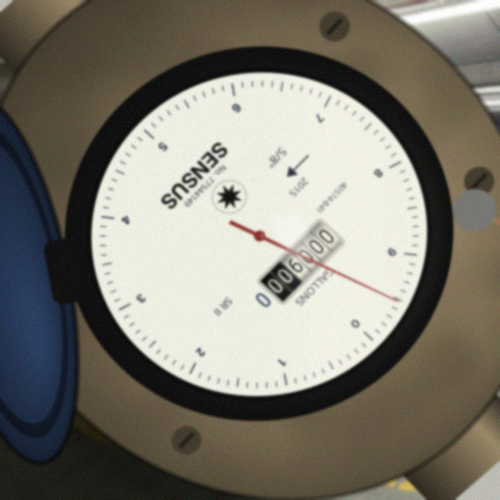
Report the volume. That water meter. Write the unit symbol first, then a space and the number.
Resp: gal 8999.5
